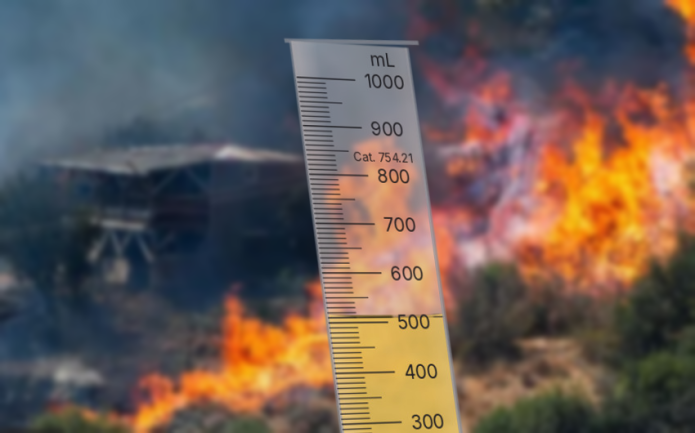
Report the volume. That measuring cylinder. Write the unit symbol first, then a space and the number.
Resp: mL 510
